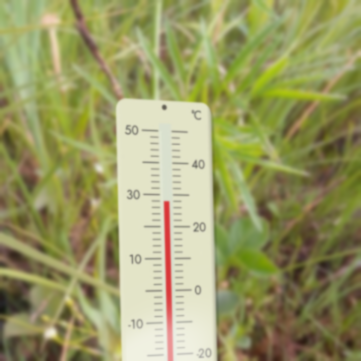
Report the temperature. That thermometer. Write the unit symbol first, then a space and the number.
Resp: °C 28
